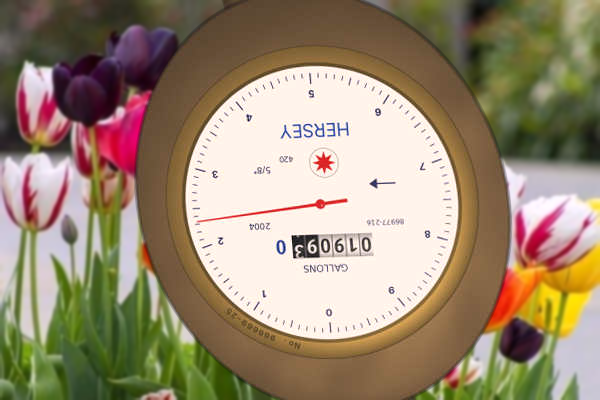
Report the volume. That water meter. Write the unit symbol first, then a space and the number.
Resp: gal 190932.3
